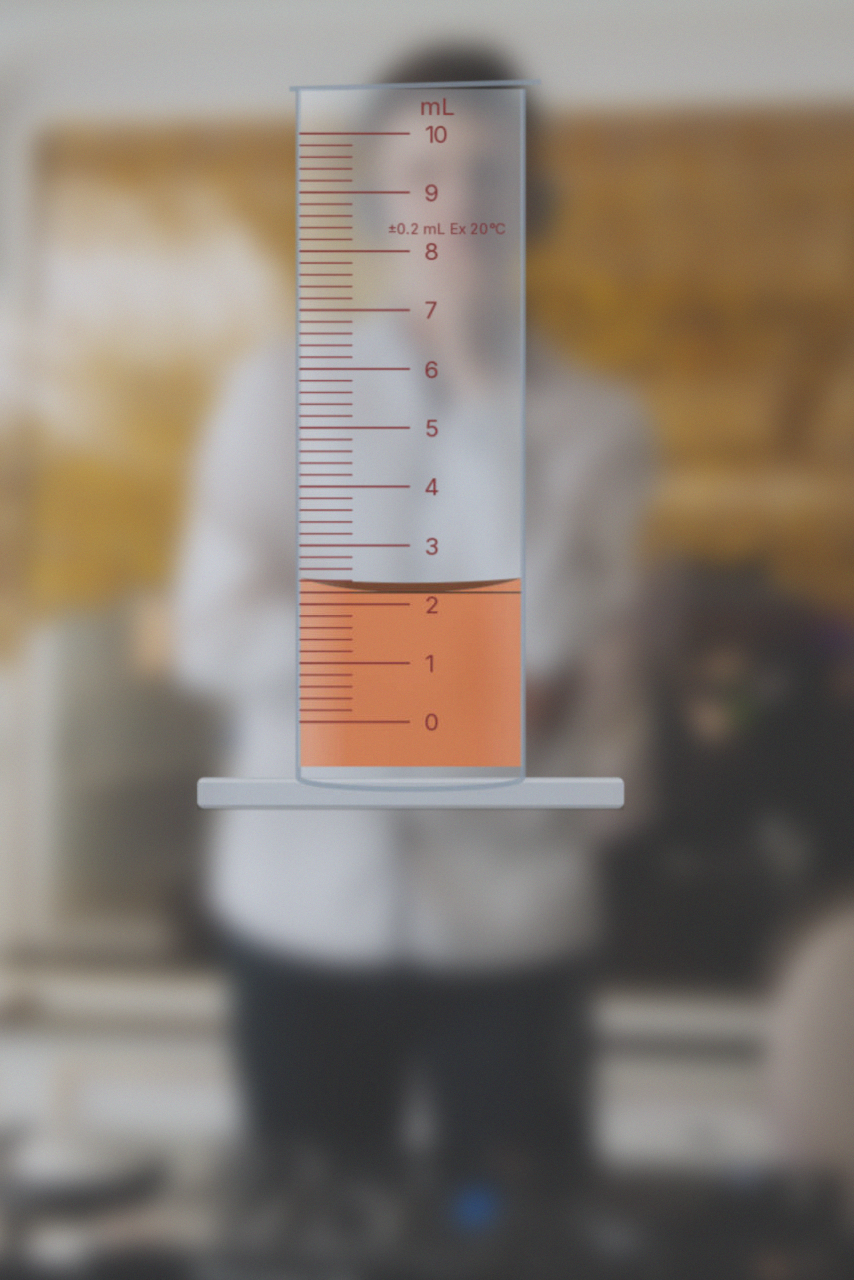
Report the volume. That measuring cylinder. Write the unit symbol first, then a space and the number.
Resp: mL 2.2
